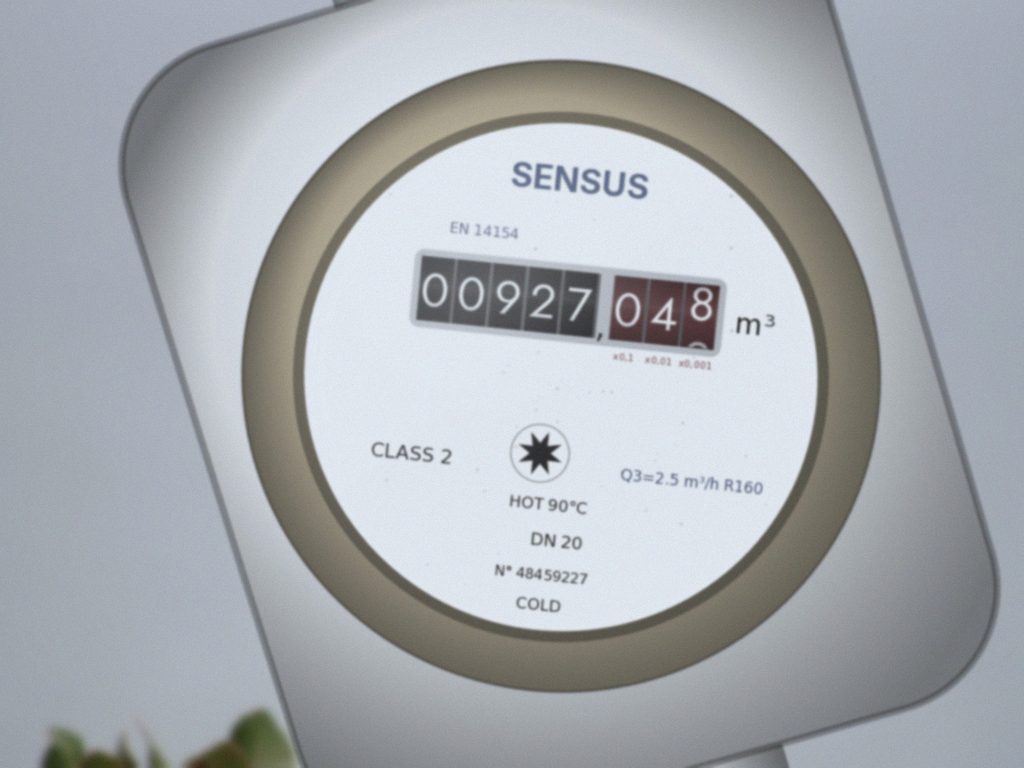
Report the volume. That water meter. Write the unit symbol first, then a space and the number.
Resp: m³ 927.048
